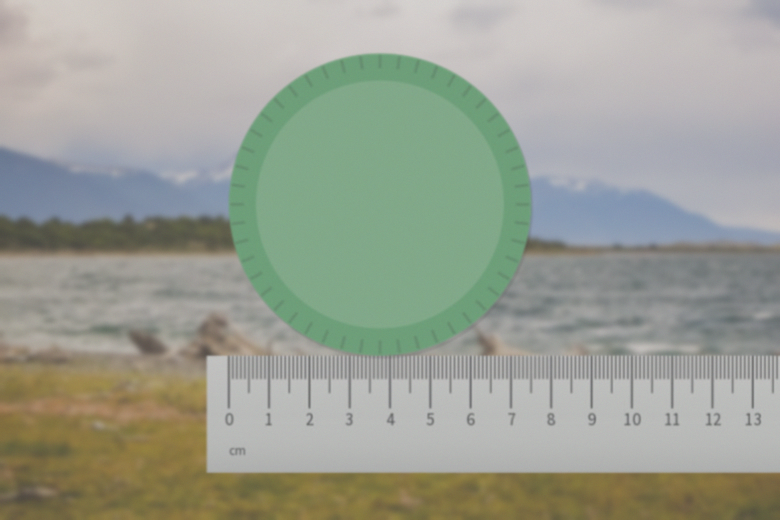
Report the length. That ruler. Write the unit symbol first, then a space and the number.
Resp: cm 7.5
